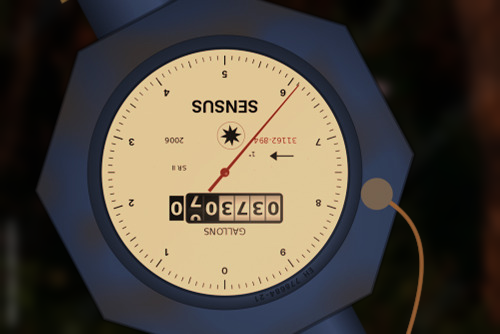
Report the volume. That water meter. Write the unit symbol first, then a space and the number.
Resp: gal 373066.1
